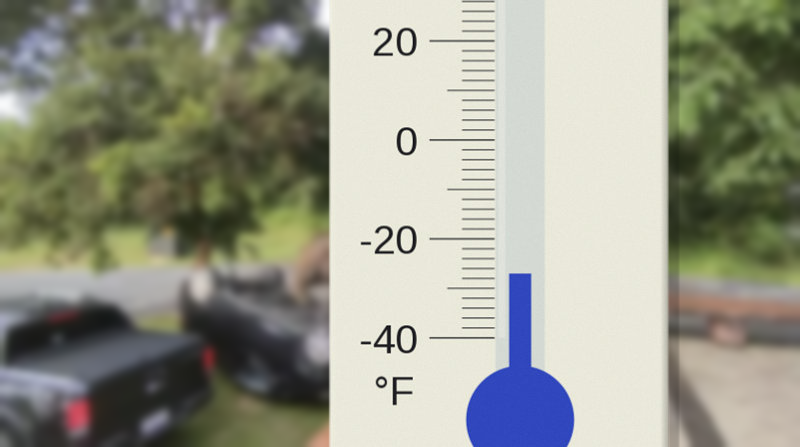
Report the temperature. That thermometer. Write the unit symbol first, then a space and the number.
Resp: °F -27
